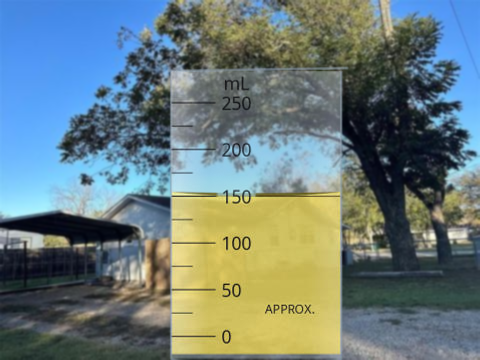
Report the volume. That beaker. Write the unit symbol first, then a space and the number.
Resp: mL 150
